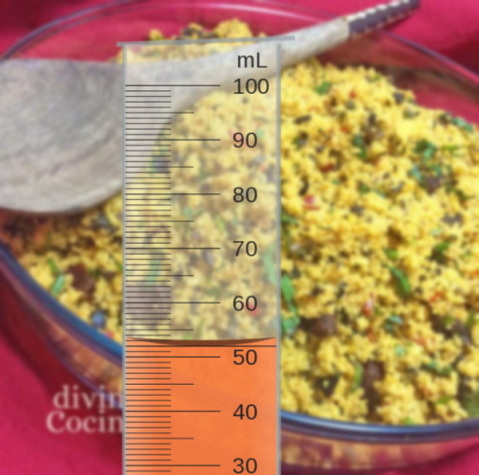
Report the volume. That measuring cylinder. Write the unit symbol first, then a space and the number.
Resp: mL 52
